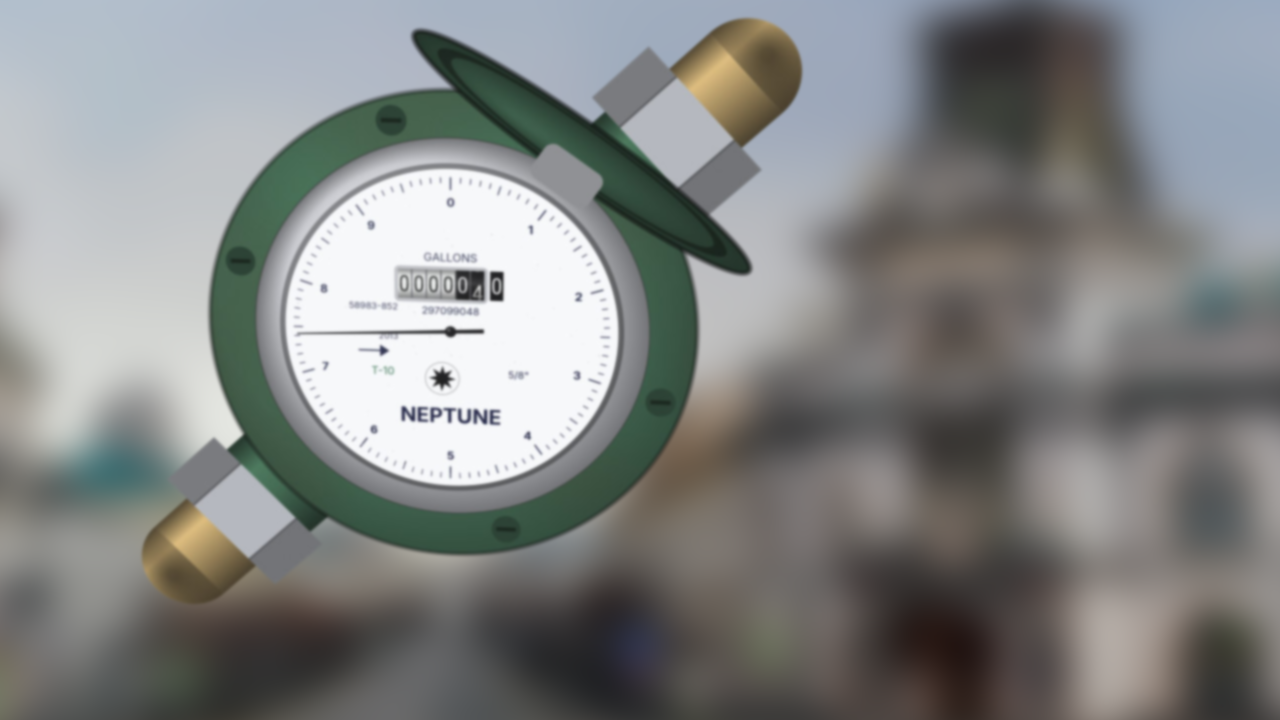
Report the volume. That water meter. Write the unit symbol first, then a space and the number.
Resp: gal 37.4
